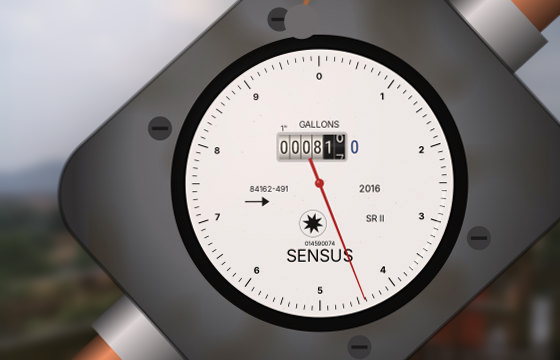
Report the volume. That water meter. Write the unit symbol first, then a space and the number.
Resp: gal 8164.4
